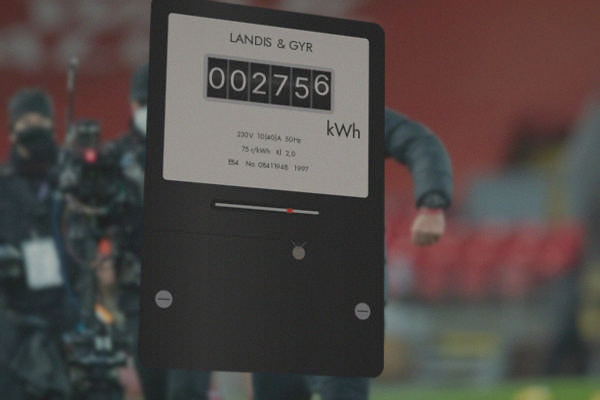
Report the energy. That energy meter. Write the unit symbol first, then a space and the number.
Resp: kWh 2756
